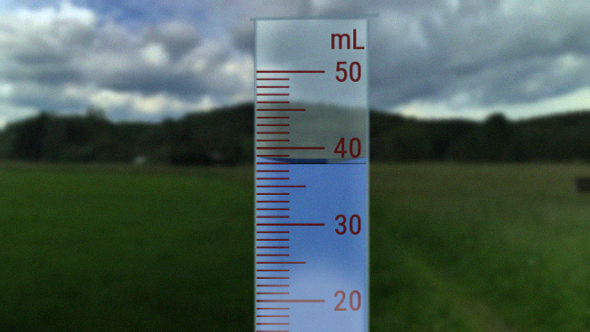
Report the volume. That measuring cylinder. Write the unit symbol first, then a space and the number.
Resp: mL 38
